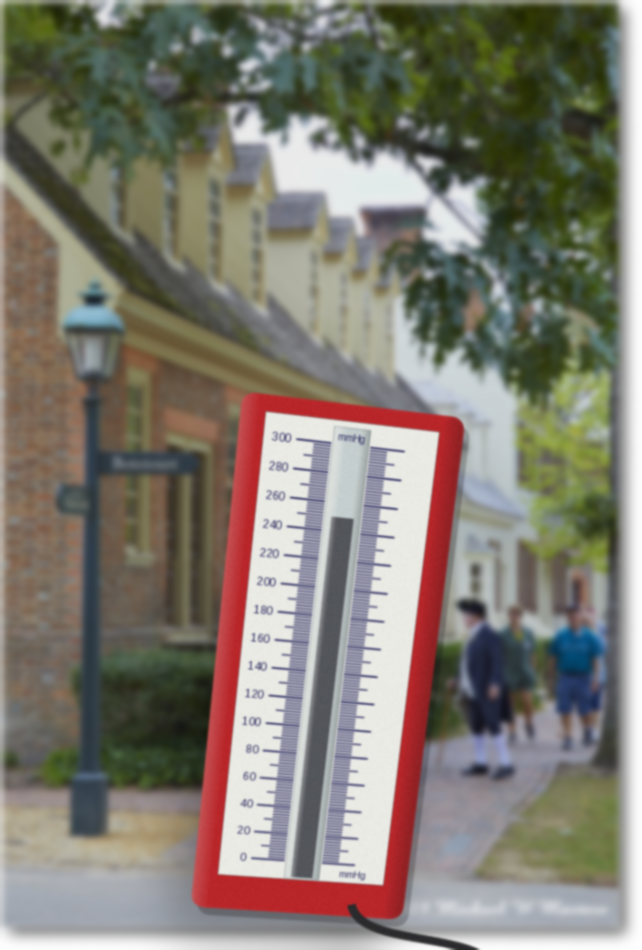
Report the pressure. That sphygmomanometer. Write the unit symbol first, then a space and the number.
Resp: mmHg 250
